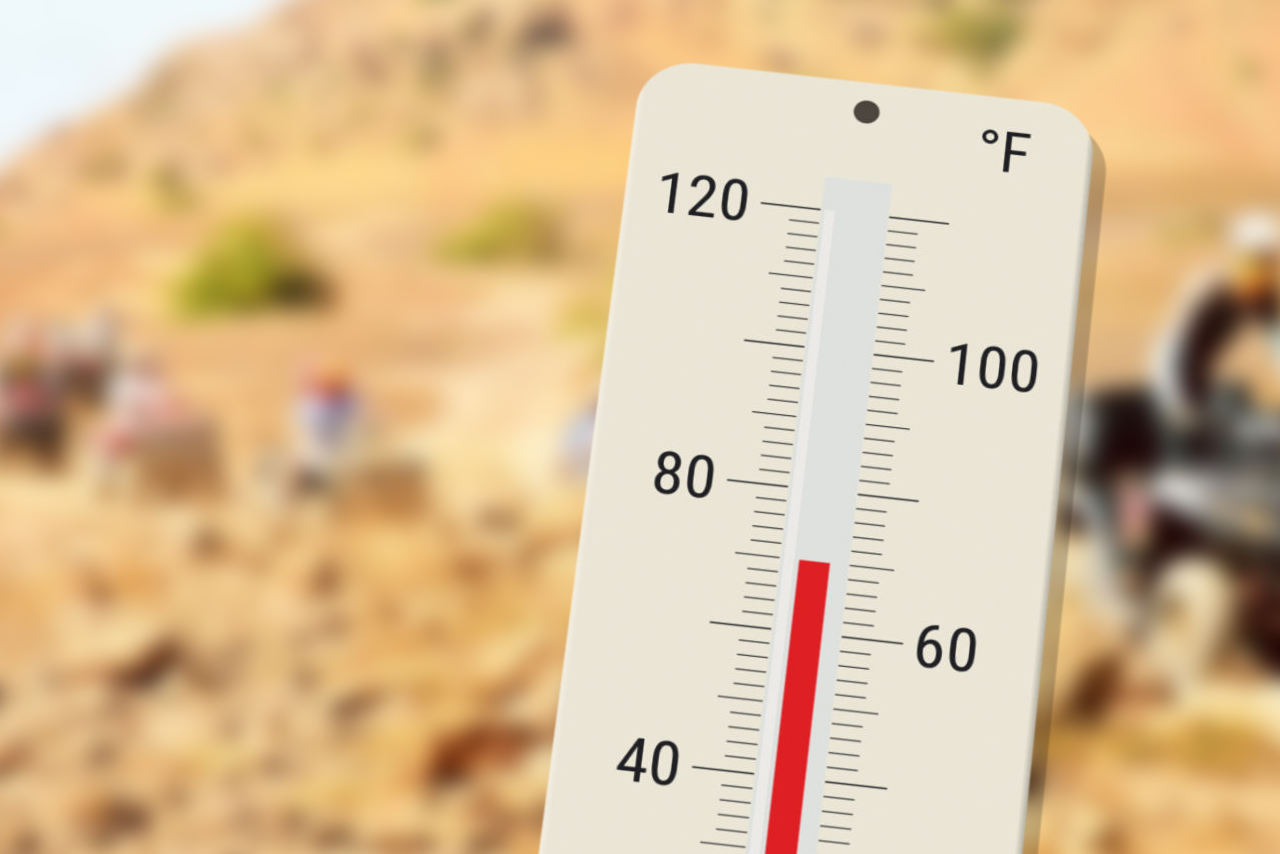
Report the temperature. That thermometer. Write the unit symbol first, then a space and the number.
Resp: °F 70
